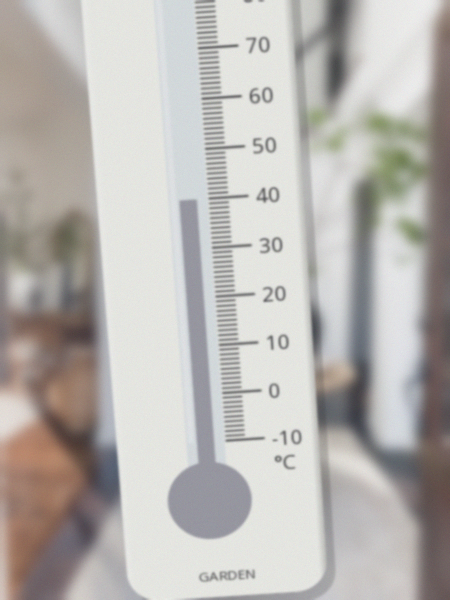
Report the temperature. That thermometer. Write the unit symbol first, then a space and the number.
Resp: °C 40
